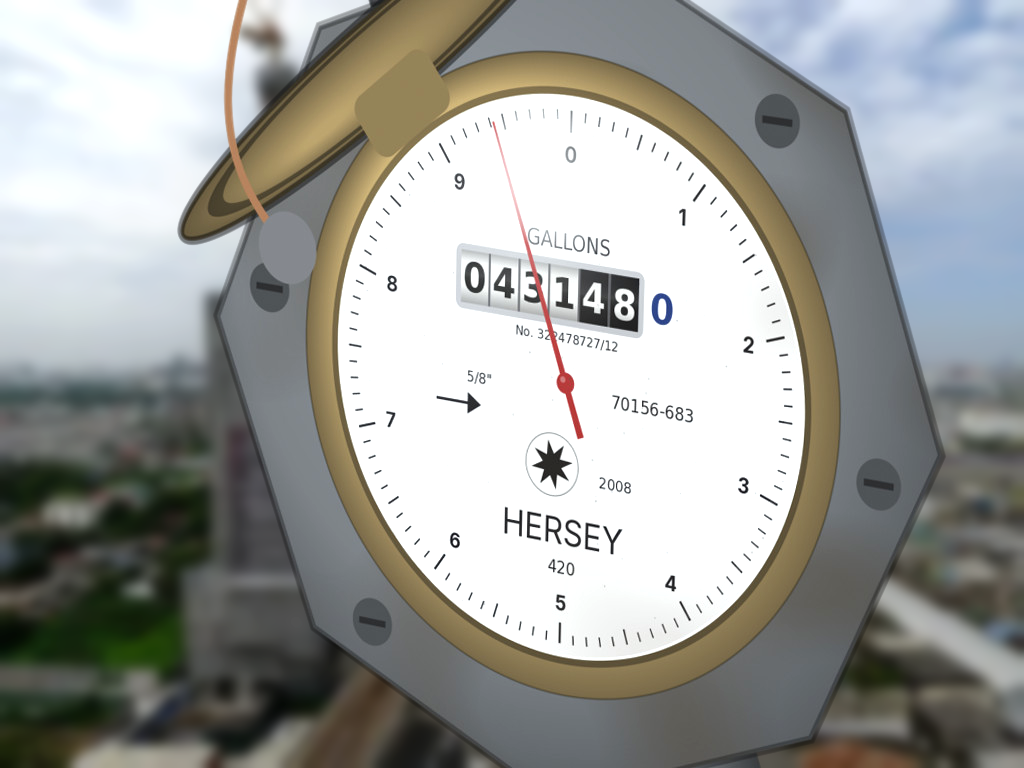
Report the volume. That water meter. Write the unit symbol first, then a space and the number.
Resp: gal 431479.4
